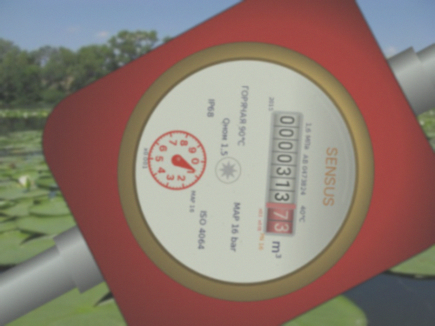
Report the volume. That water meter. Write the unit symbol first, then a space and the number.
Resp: m³ 313.730
